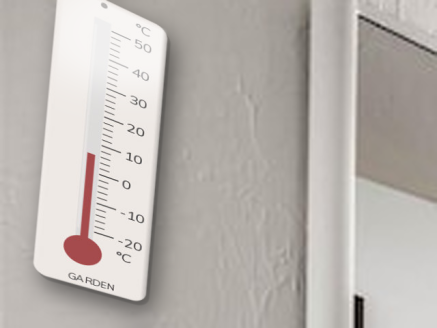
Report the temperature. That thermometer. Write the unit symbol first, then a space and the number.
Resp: °C 6
